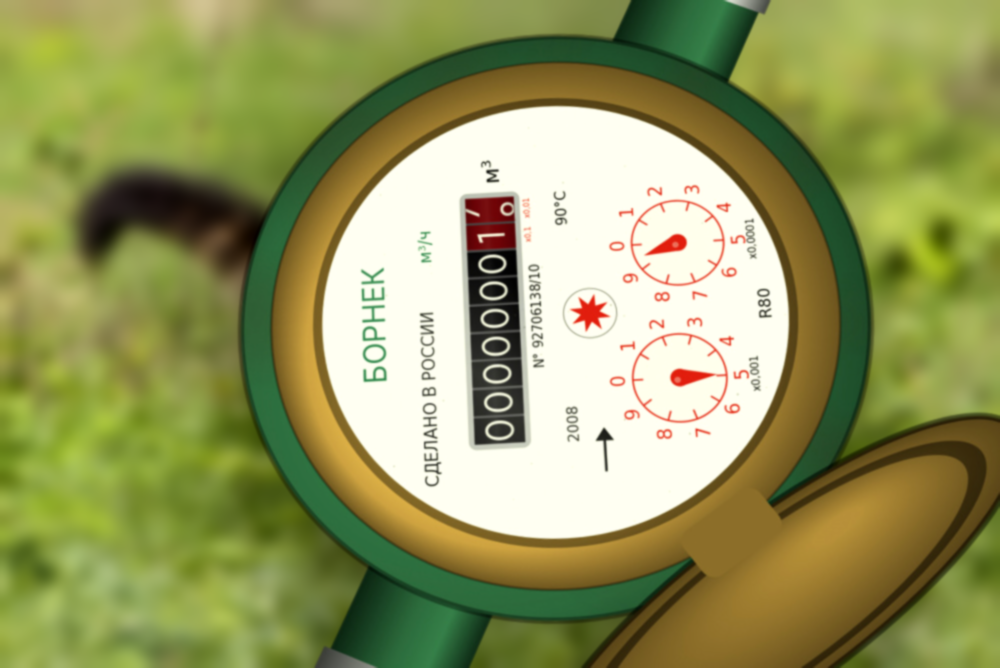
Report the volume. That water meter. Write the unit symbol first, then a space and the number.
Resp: m³ 0.1749
